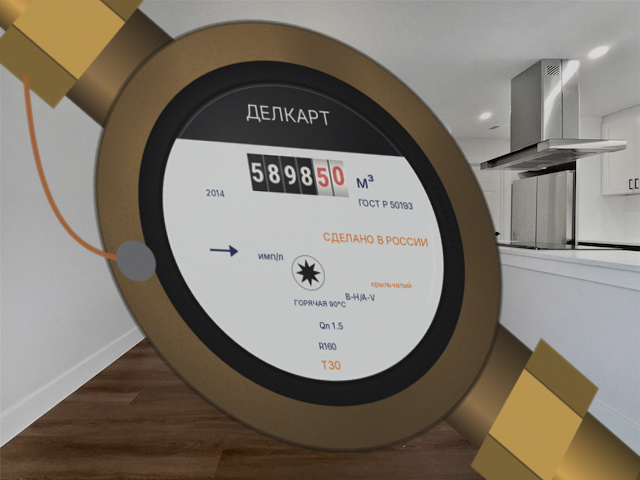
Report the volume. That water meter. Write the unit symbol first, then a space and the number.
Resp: m³ 5898.50
